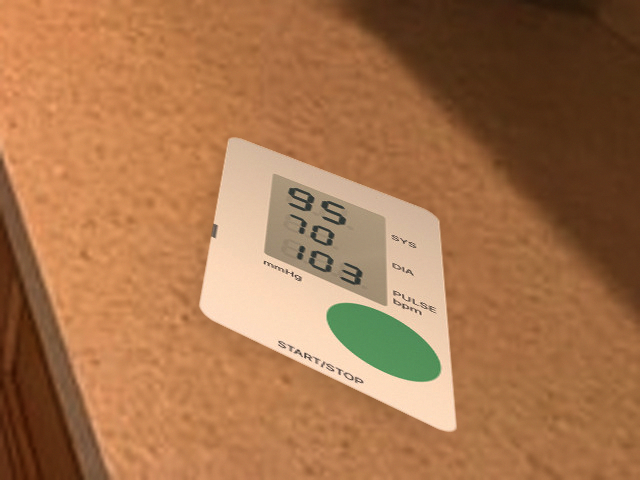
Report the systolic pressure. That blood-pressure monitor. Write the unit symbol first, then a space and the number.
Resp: mmHg 95
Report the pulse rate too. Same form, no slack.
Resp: bpm 103
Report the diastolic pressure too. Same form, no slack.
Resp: mmHg 70
